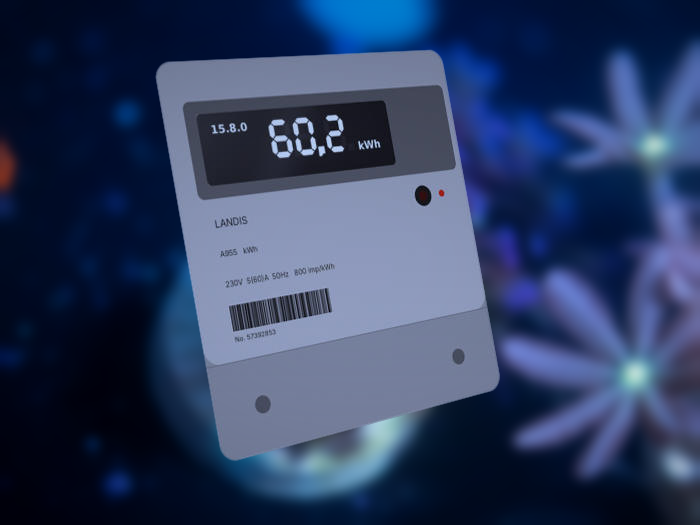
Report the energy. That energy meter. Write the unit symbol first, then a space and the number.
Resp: kWh 60.2
